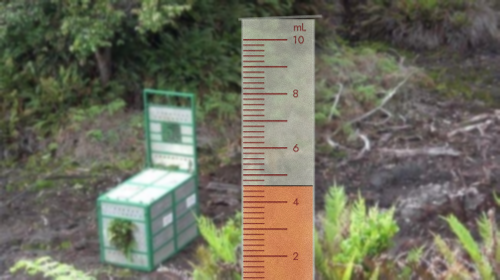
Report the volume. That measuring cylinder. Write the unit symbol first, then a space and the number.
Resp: mL 4.6
